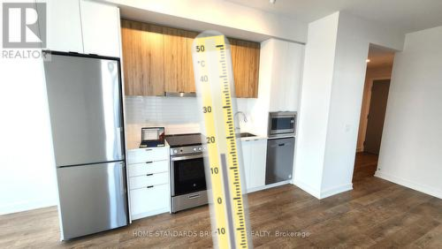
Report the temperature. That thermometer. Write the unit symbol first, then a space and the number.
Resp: °C 15
